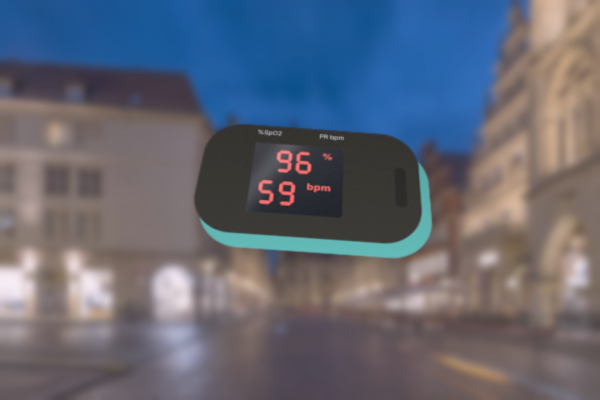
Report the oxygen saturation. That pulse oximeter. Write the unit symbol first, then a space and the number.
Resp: % 96
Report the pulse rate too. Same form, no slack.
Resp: bpm 59
